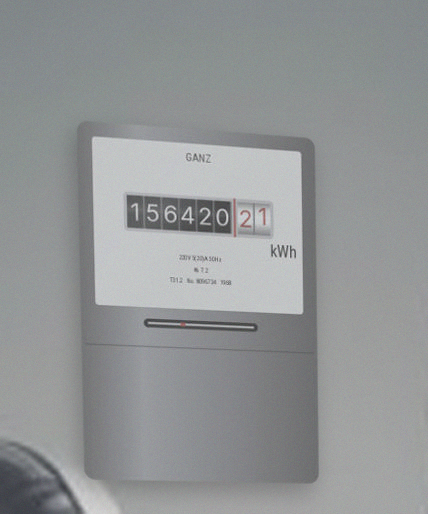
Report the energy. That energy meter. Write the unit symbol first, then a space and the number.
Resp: kWh 156420.21
